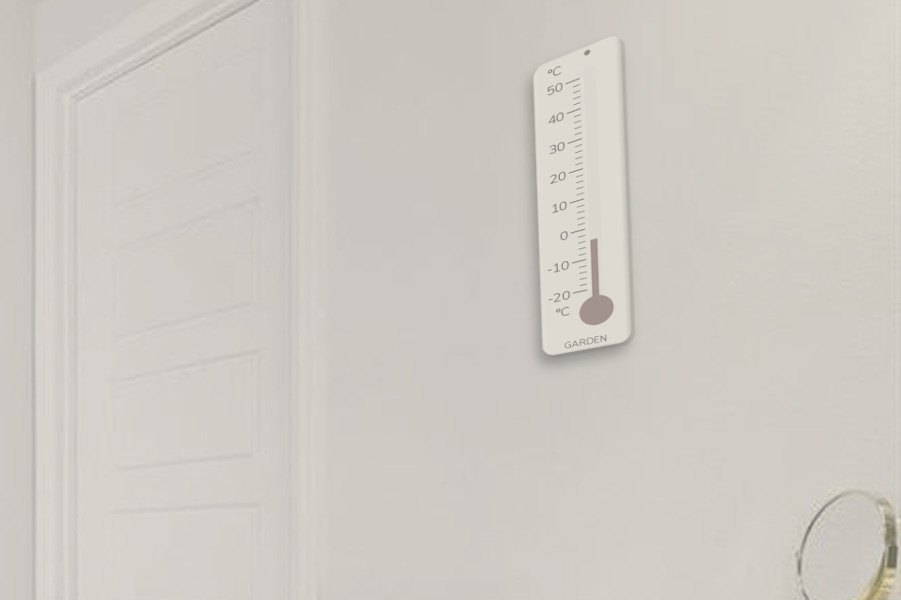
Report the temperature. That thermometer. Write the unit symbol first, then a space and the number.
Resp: °C -4
